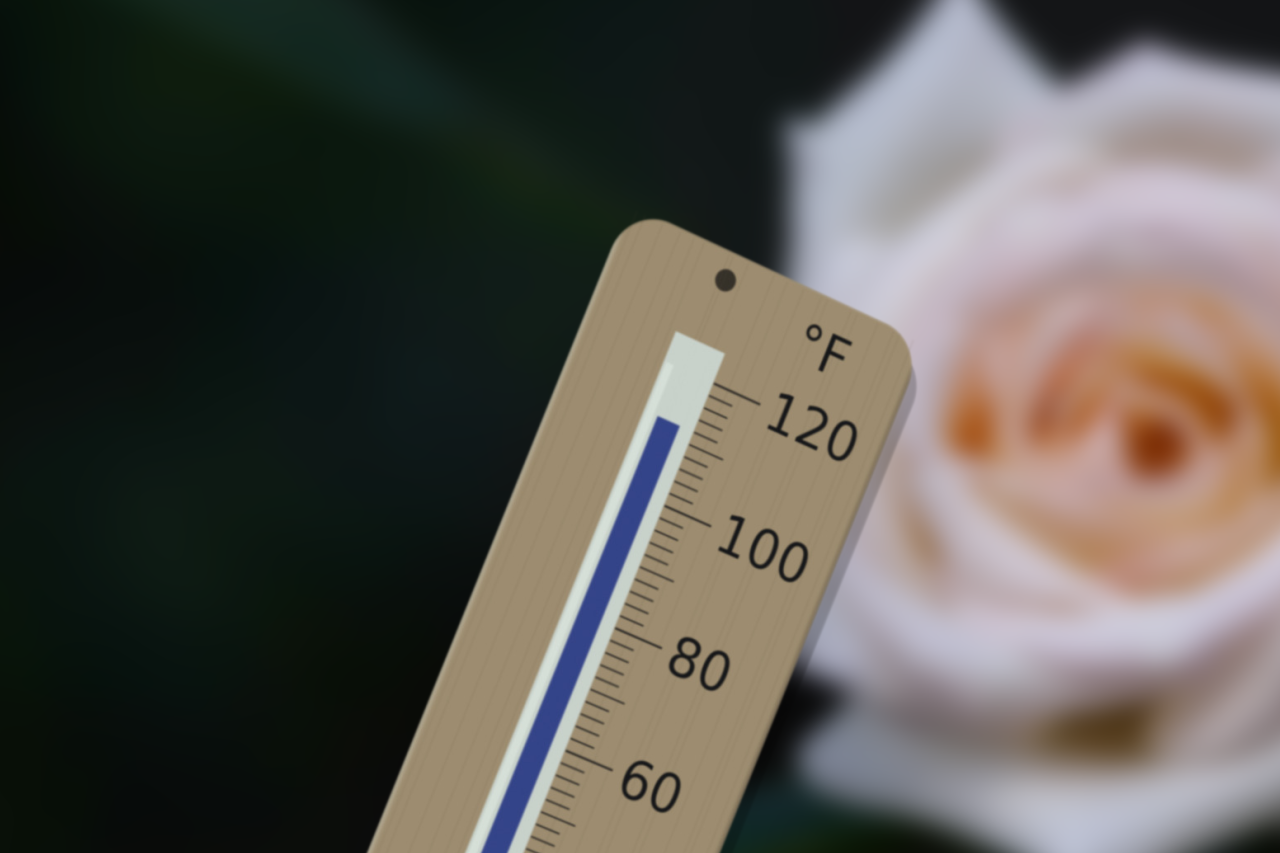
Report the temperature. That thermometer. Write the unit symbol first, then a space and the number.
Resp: °F 112
